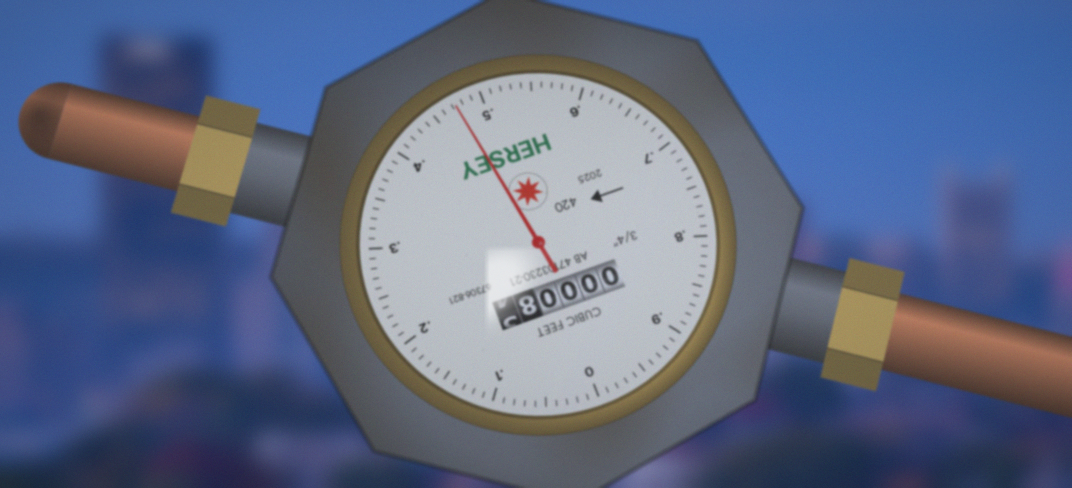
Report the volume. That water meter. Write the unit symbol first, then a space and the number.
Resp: ft³ 83.47
